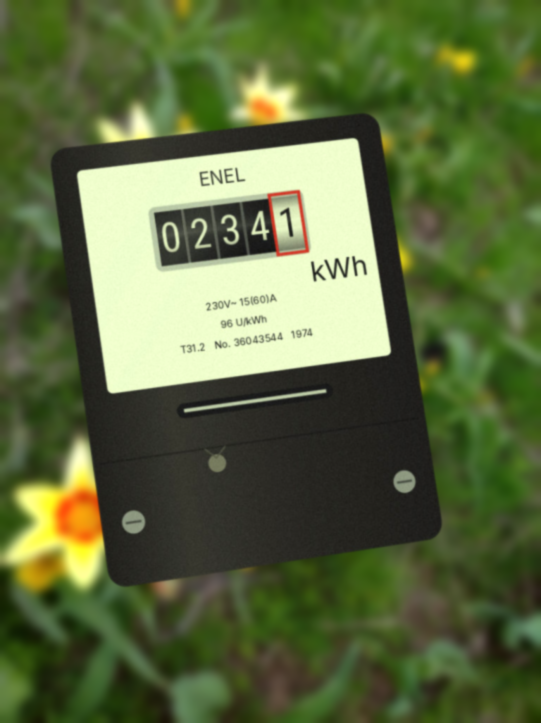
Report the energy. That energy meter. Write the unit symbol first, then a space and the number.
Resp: kWh 234.1
